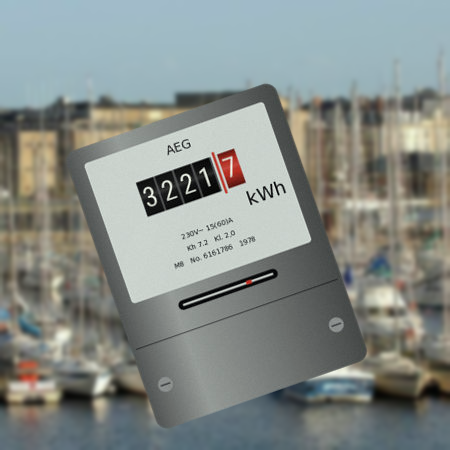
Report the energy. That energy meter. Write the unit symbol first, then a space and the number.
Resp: kWh 3221.7
